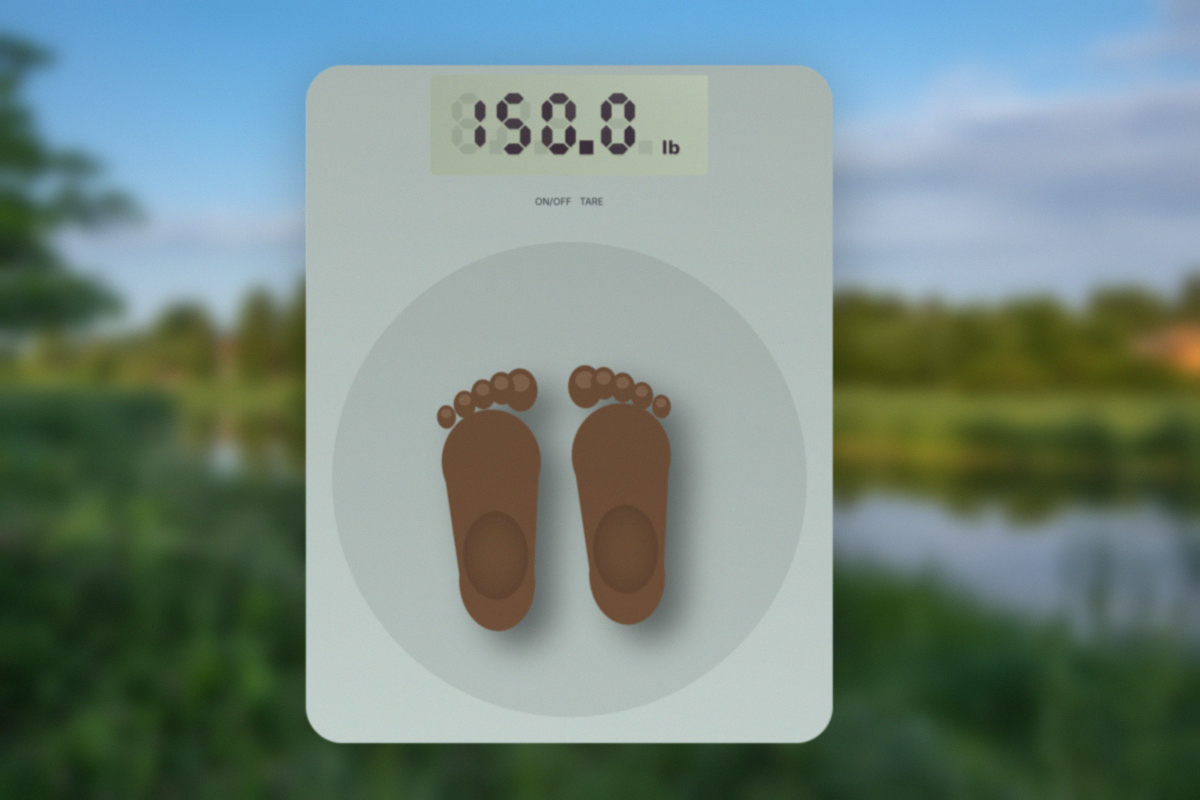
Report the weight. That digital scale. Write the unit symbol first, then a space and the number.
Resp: lb 150.0
